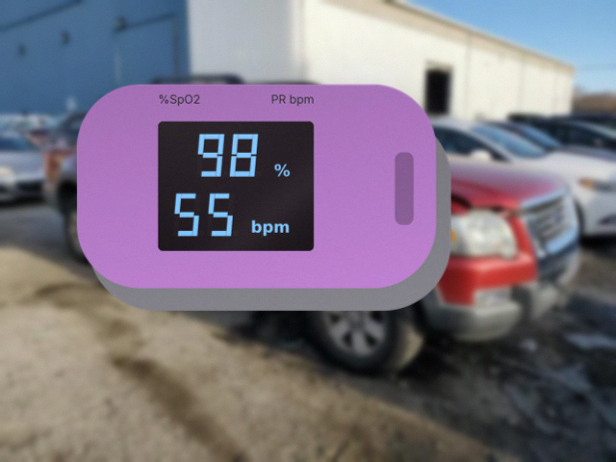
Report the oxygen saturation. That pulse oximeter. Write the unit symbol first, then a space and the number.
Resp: % 98
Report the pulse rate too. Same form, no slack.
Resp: bpm 55
